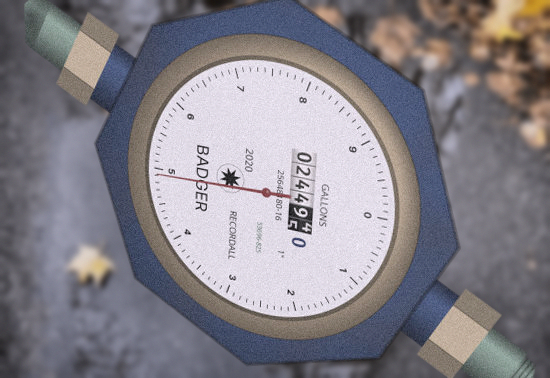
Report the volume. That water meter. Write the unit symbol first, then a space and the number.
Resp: gal 244944.9
